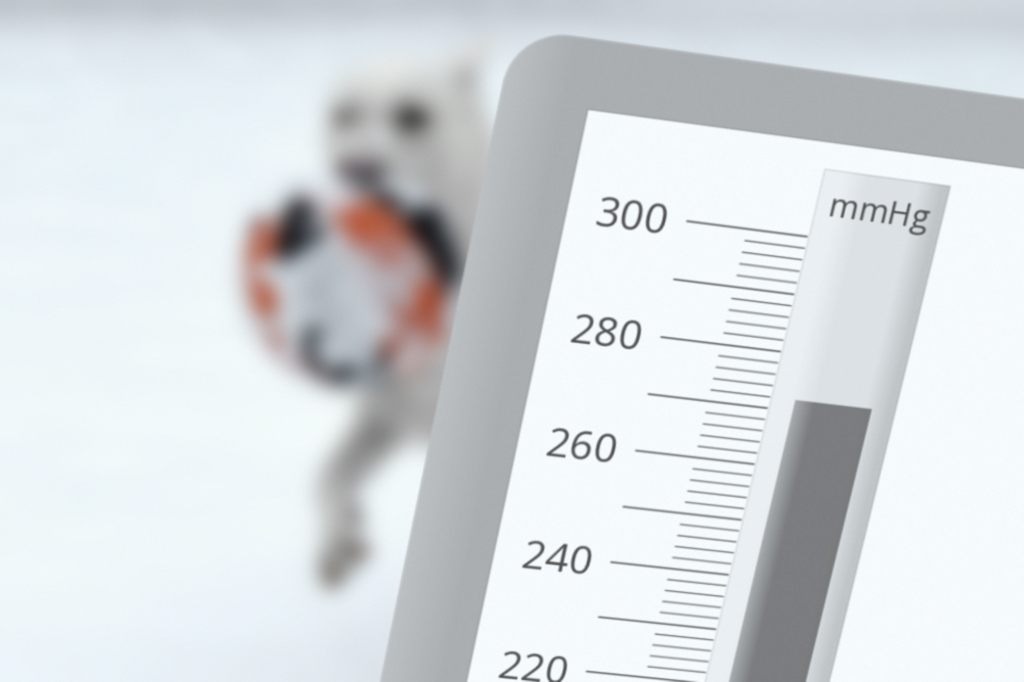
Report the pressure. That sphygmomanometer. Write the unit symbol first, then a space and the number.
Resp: mmHg 272
